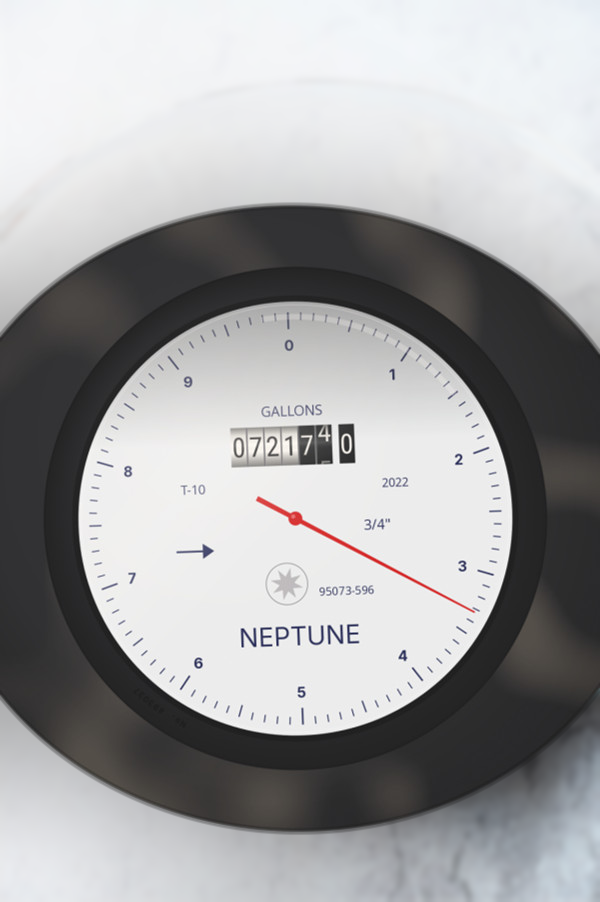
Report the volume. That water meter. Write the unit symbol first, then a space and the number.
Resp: gal 721743.3
